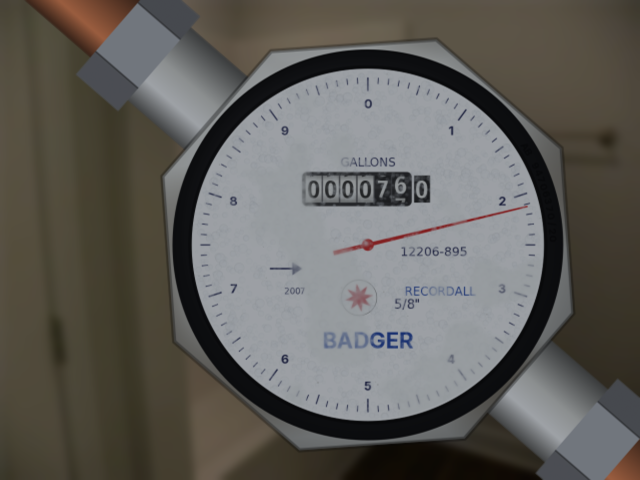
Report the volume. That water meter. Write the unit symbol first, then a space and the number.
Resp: gal 762.1
